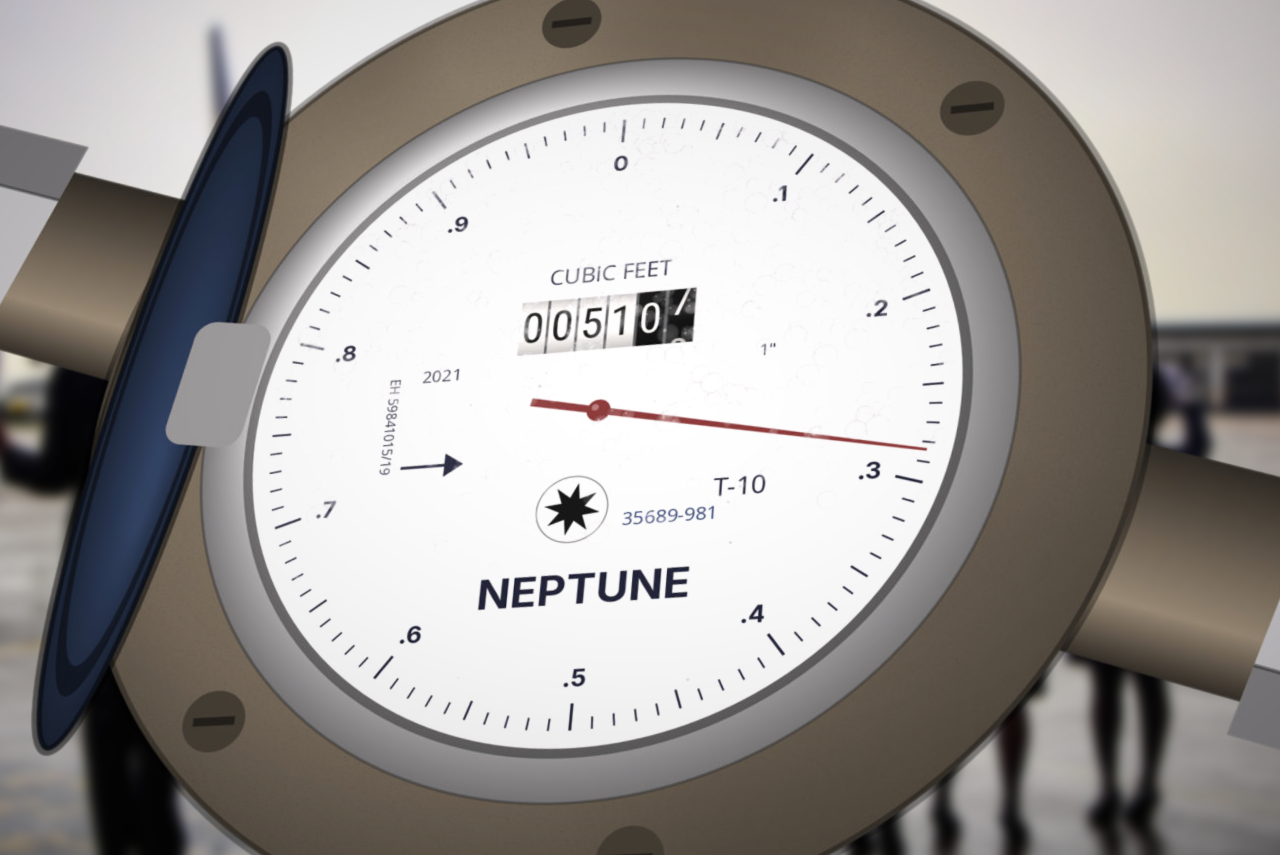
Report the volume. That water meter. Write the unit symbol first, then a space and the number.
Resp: ft³ 5107.28
